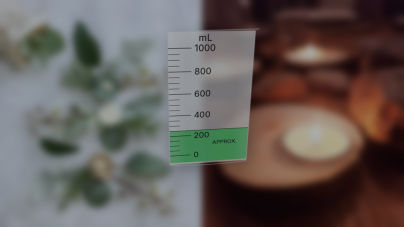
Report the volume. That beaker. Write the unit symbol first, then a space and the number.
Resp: mL 250
